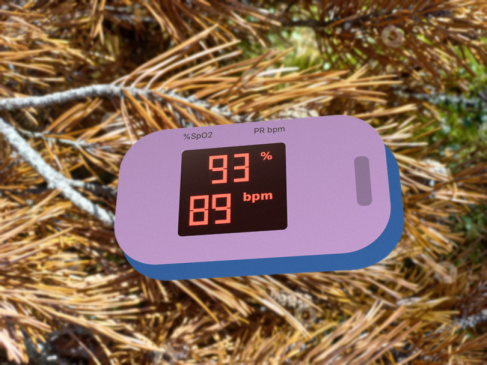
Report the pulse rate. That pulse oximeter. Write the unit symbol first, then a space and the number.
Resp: bpm 89
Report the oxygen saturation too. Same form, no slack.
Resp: % 93
